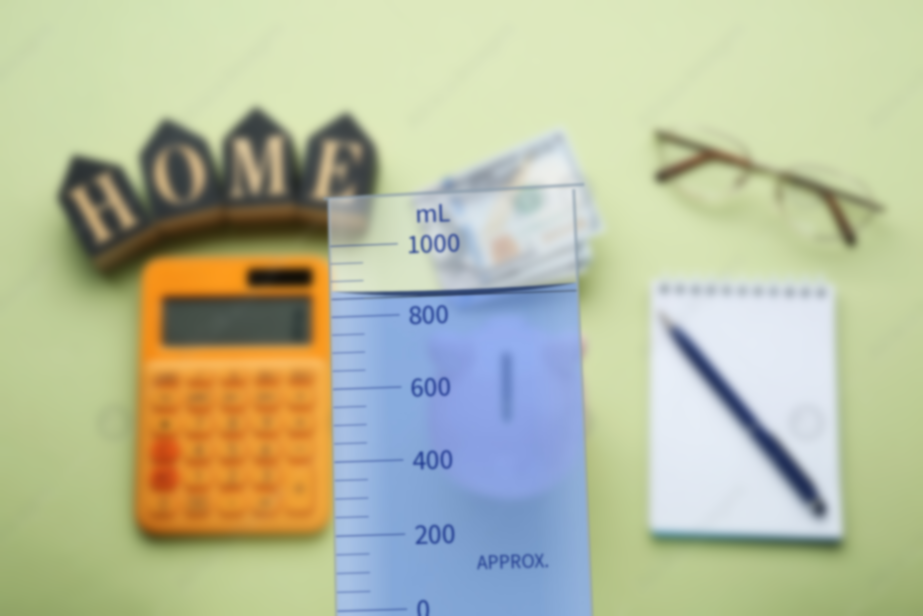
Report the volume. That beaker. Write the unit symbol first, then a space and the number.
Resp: mL 850
